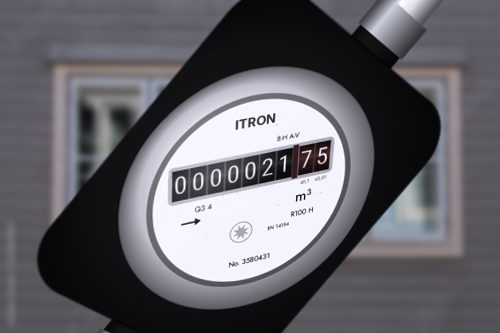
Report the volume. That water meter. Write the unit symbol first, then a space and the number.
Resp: m³ 21.75
